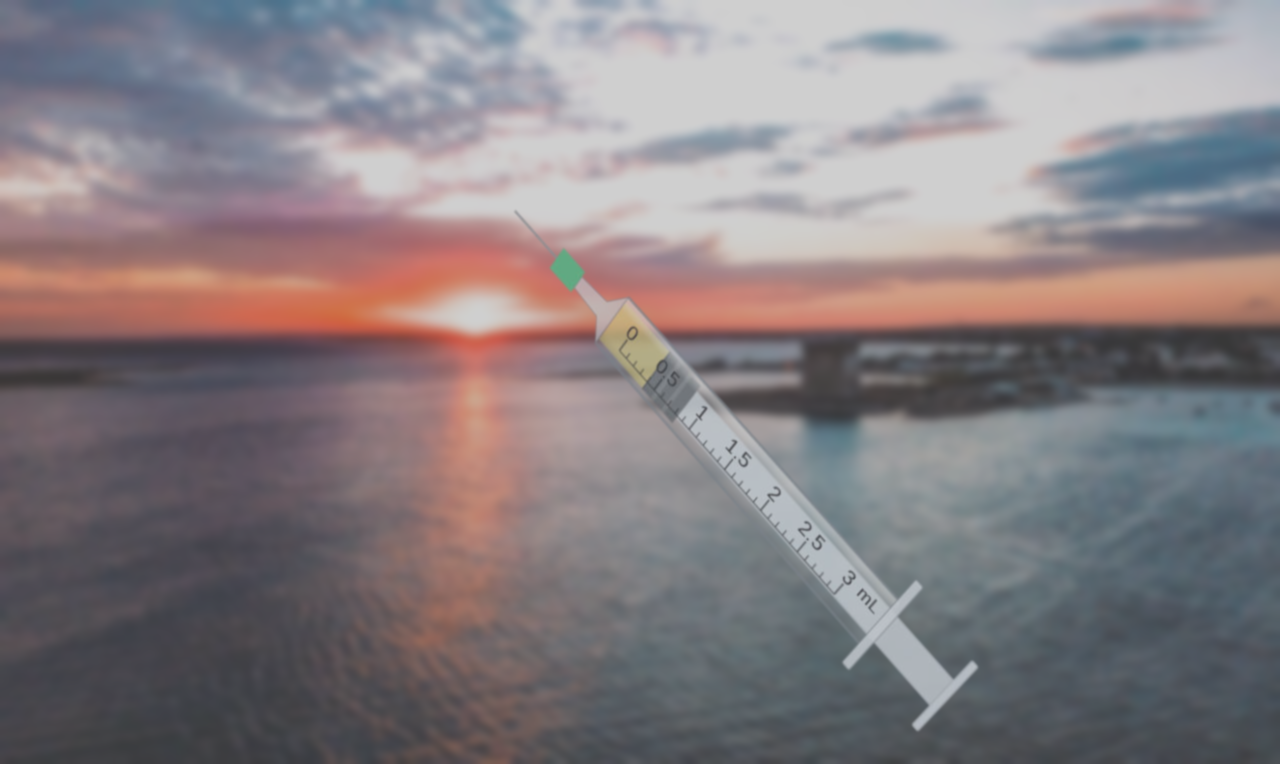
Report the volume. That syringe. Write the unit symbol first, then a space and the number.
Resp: mL 0.4
